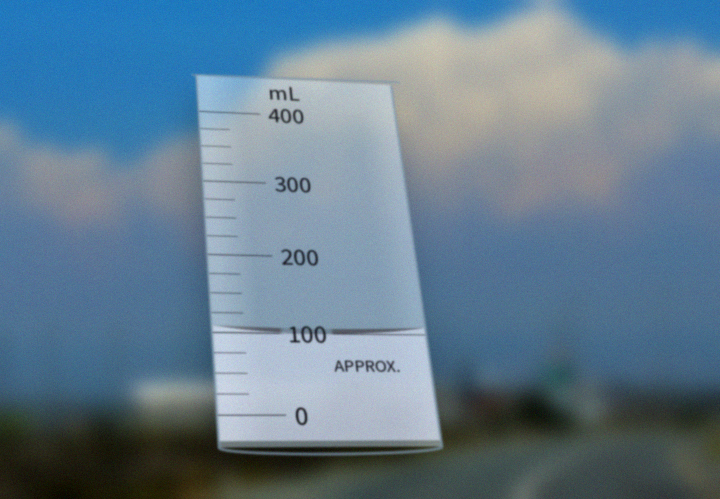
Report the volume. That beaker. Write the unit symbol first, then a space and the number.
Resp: mL 100
